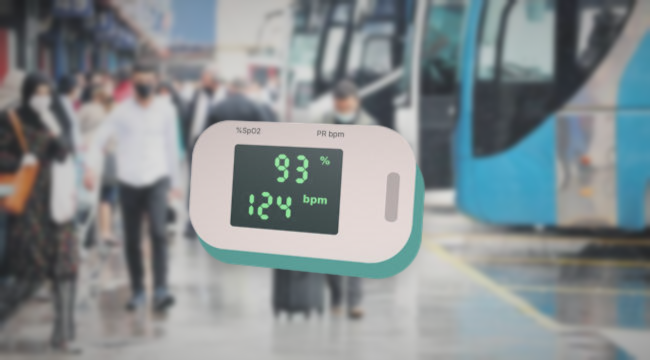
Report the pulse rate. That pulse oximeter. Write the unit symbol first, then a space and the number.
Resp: bpm 124
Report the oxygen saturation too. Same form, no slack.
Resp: % 93
